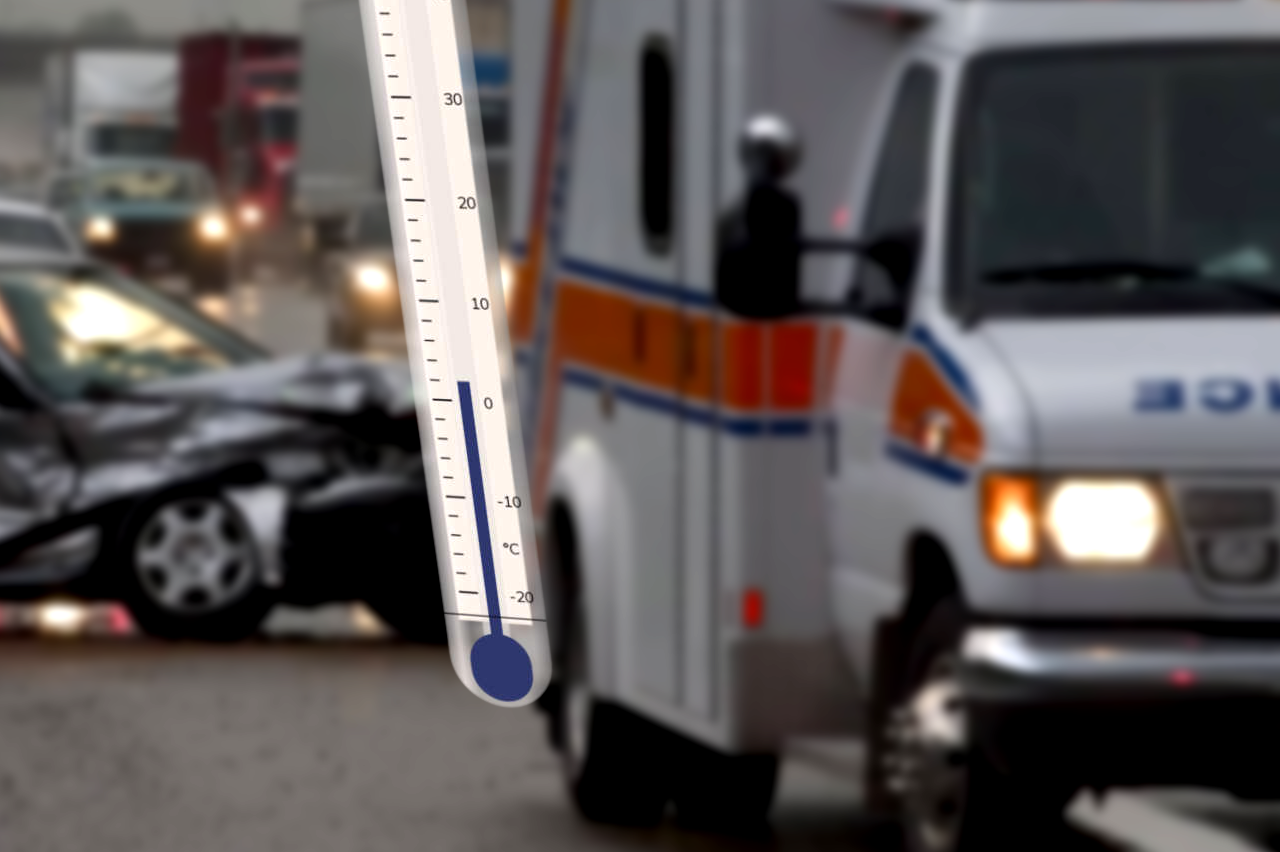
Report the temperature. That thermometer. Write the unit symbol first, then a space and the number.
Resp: °C 2
